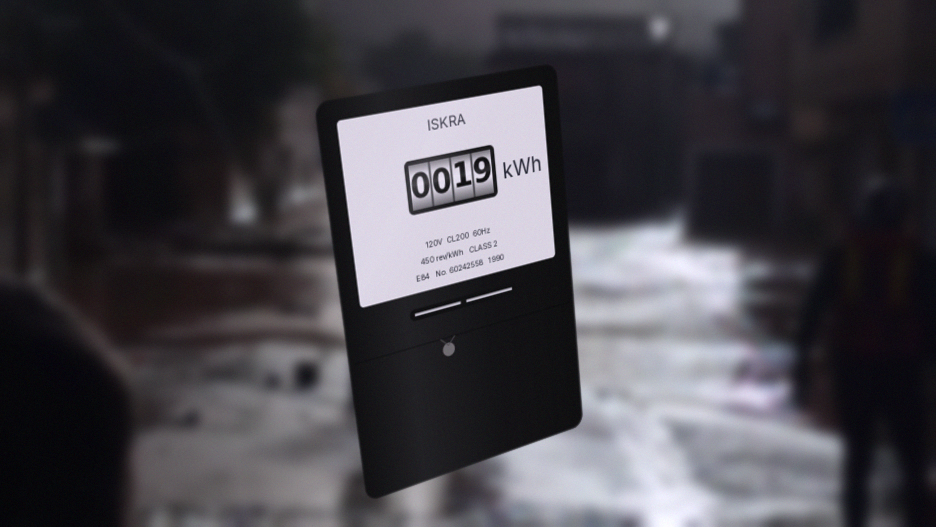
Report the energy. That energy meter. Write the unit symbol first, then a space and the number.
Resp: kWh 19
